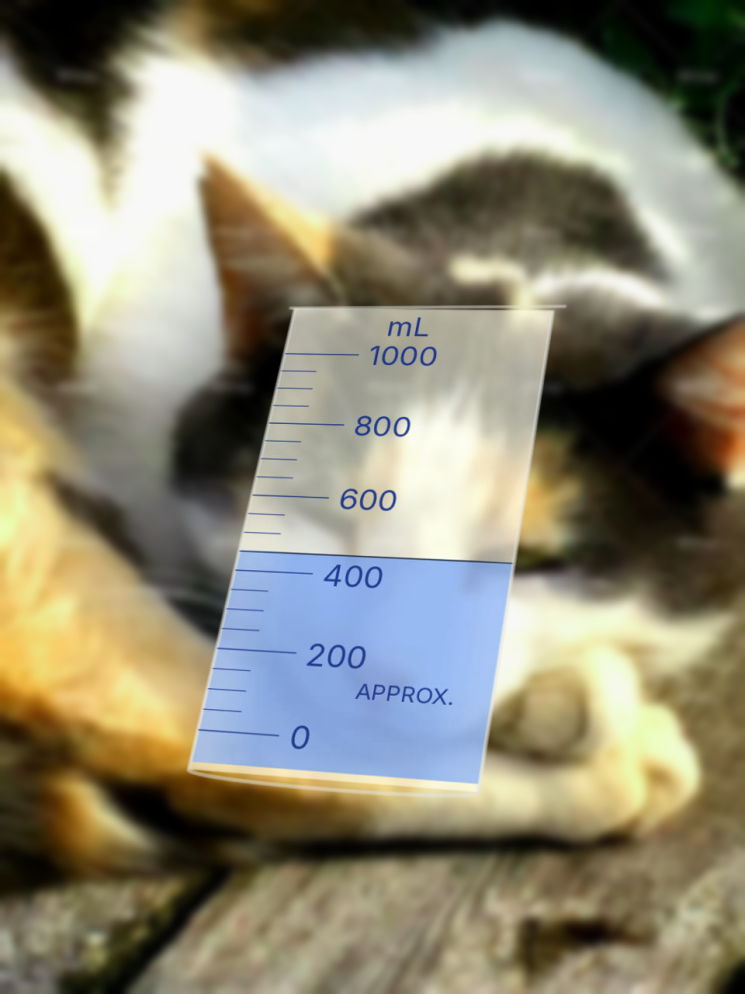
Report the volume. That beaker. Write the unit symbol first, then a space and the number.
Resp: mL 450
